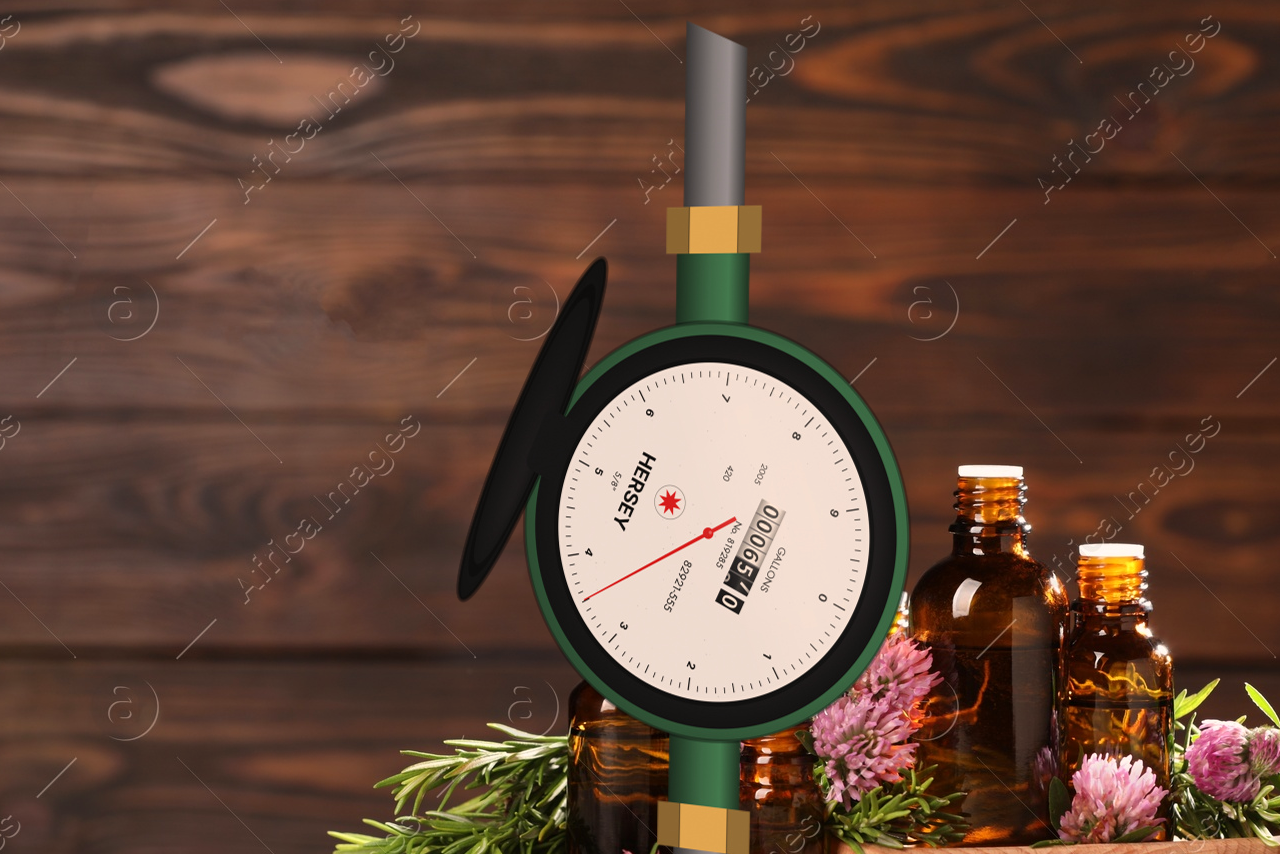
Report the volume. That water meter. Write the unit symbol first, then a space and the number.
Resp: gal 6573.5
